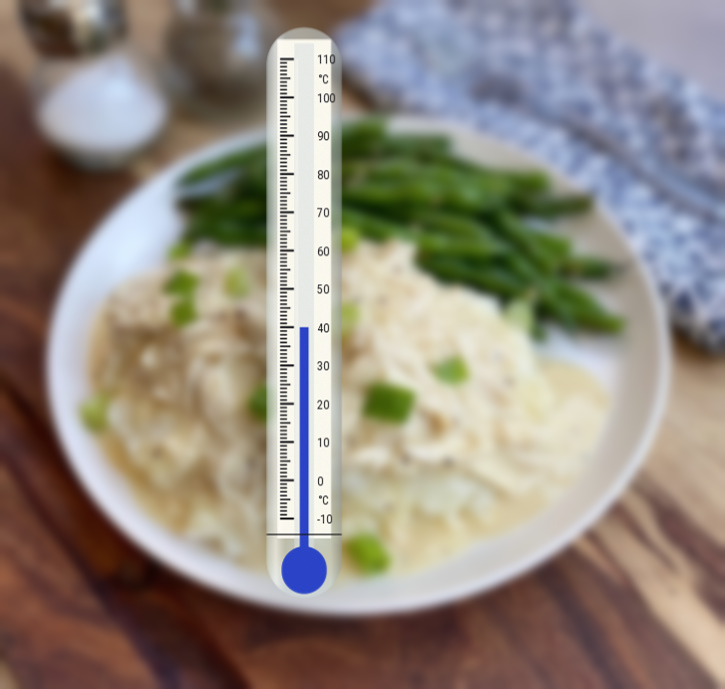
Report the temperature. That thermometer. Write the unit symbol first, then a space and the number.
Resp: °C 40
